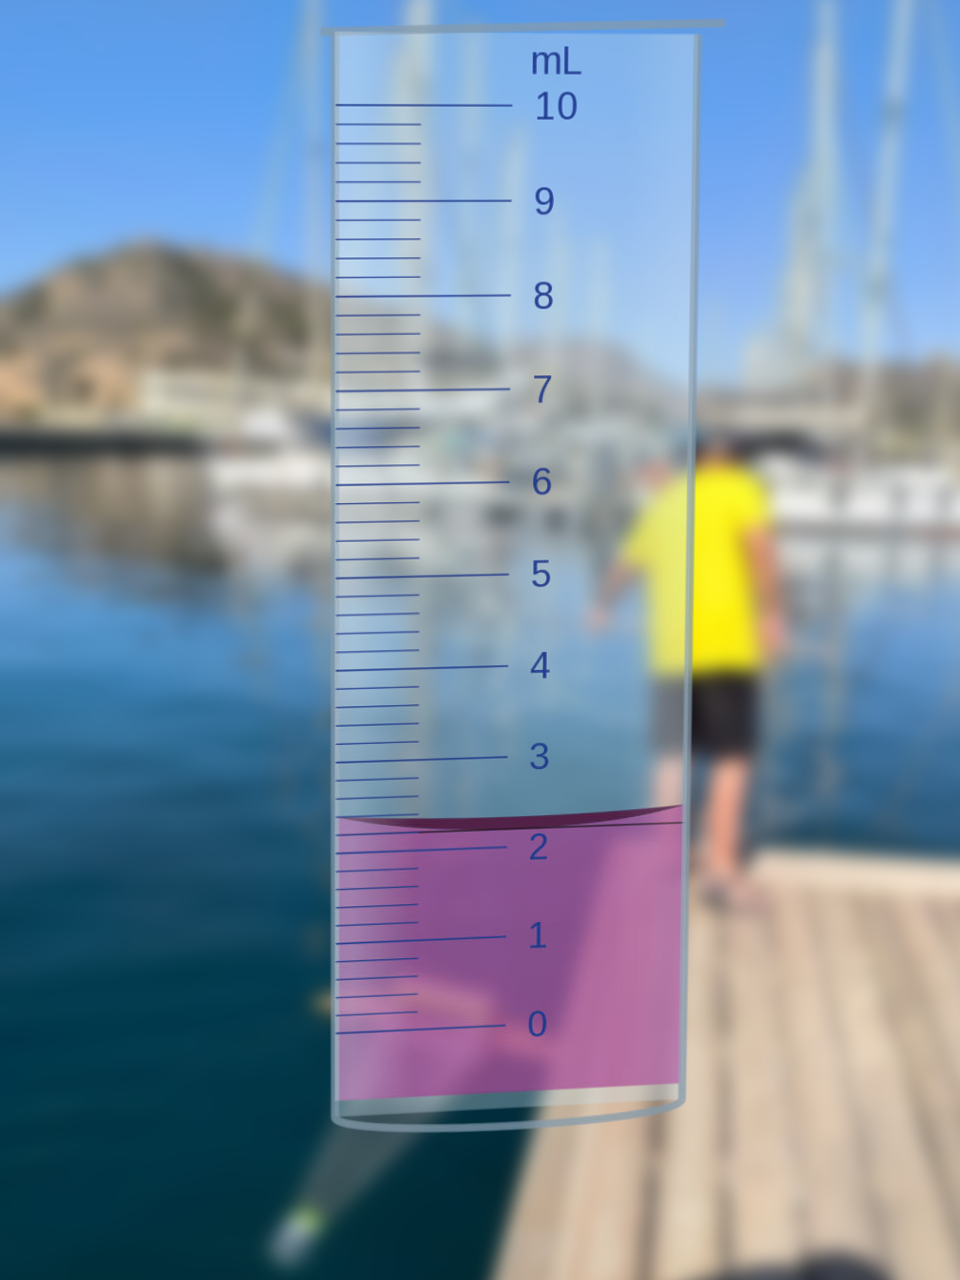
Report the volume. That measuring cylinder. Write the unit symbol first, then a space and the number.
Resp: mL 2.2
